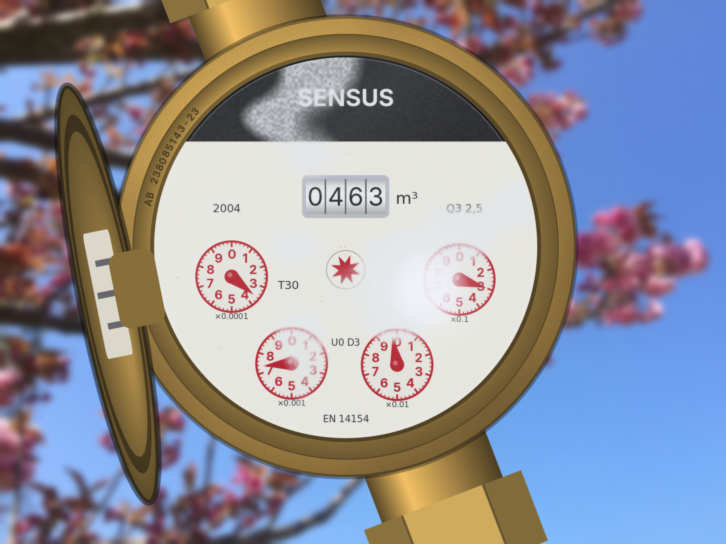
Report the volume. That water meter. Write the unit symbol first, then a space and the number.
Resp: m³ 463.2973
